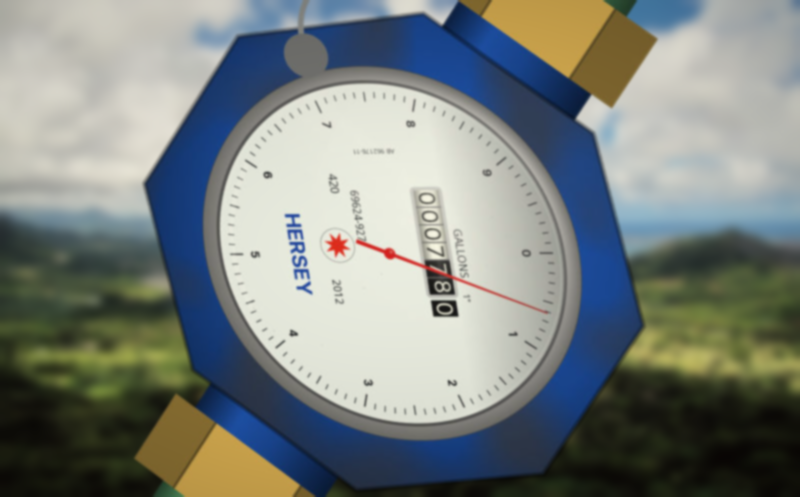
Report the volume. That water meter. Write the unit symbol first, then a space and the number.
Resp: gal 7780.6
